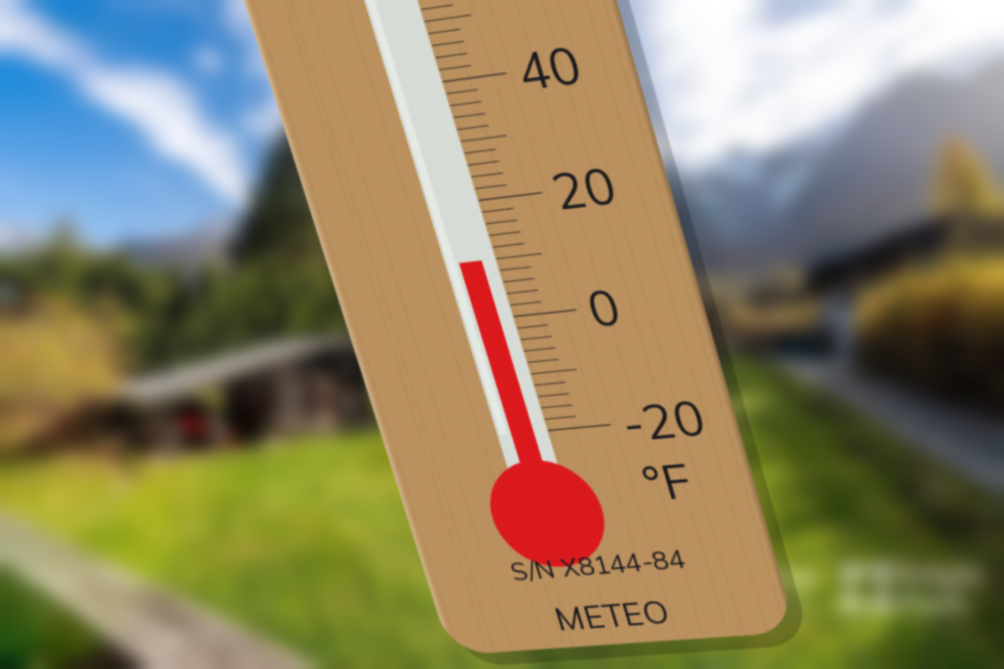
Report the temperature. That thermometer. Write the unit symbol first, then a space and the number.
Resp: °F 10
